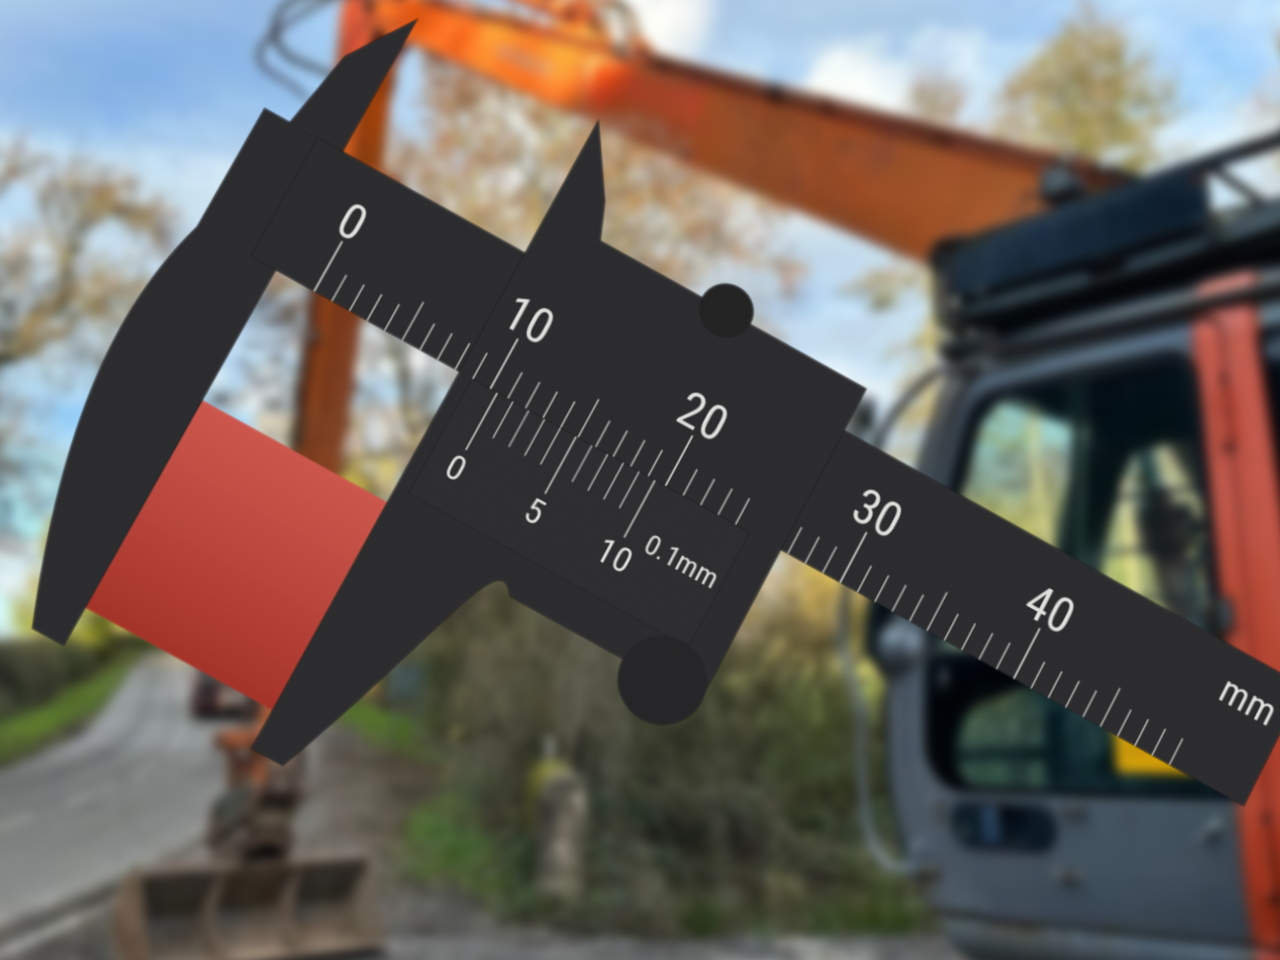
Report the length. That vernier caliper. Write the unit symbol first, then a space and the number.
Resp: mm 10.4
